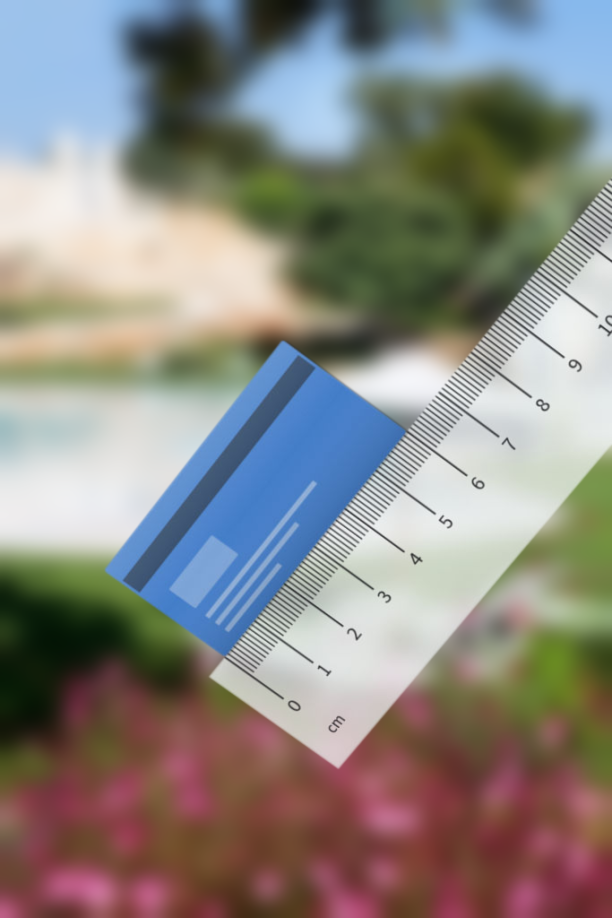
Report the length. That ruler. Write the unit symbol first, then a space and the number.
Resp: cm 6
